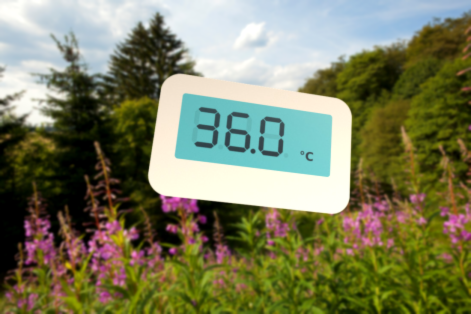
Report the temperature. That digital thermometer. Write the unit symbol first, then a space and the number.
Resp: °C 36.0
